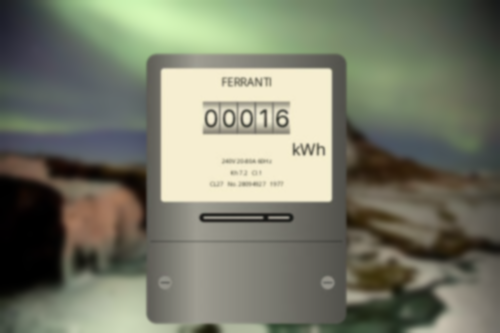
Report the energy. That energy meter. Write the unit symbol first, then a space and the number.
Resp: kWh 16
